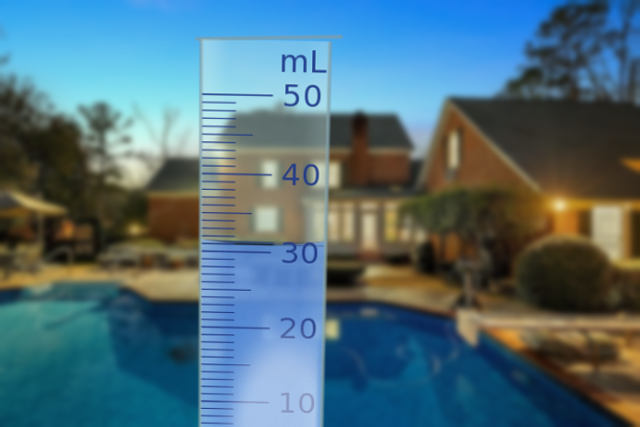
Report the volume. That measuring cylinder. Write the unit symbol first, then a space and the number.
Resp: mL 31
